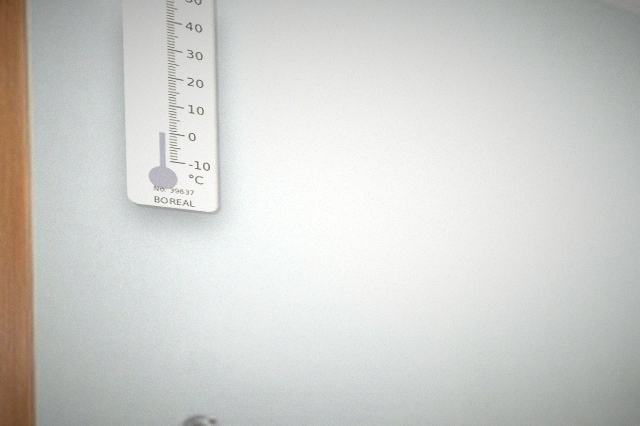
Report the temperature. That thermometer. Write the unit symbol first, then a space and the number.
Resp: °C 0
